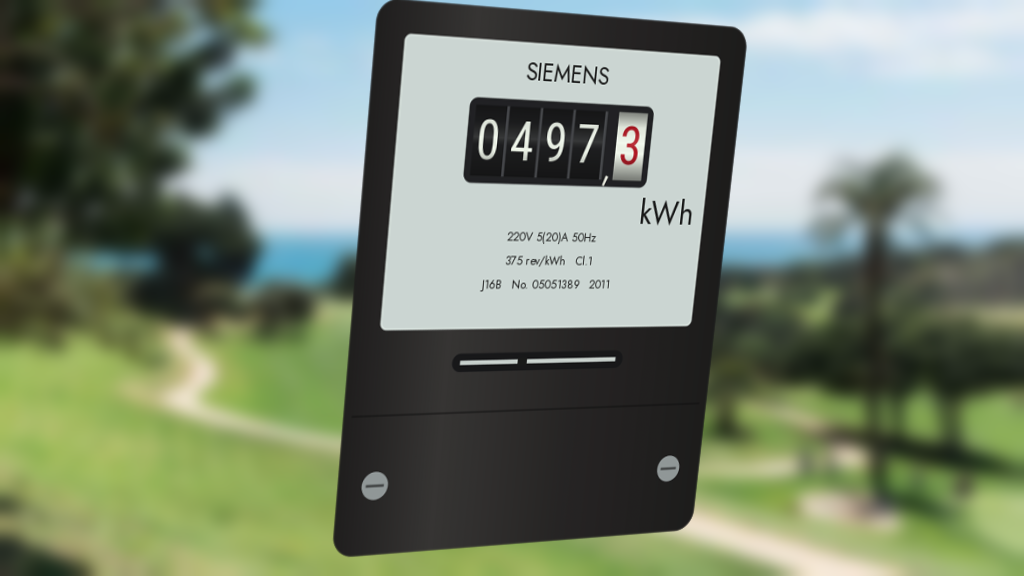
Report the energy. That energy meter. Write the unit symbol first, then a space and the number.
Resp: kWh 497.3
